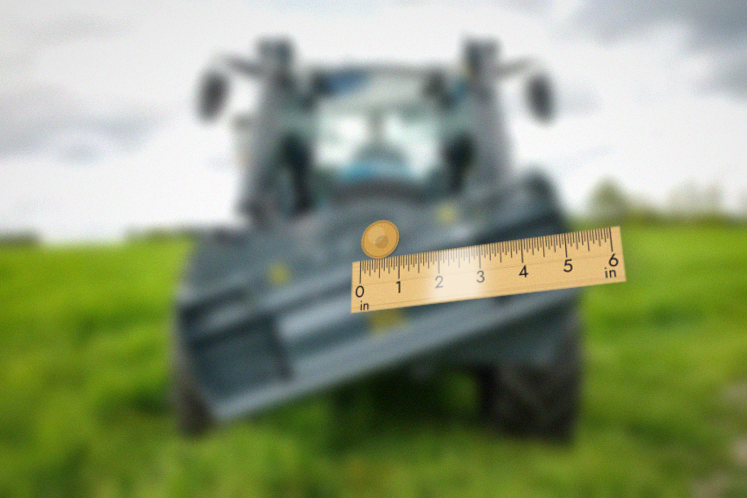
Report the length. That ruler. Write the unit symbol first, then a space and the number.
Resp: in 1
